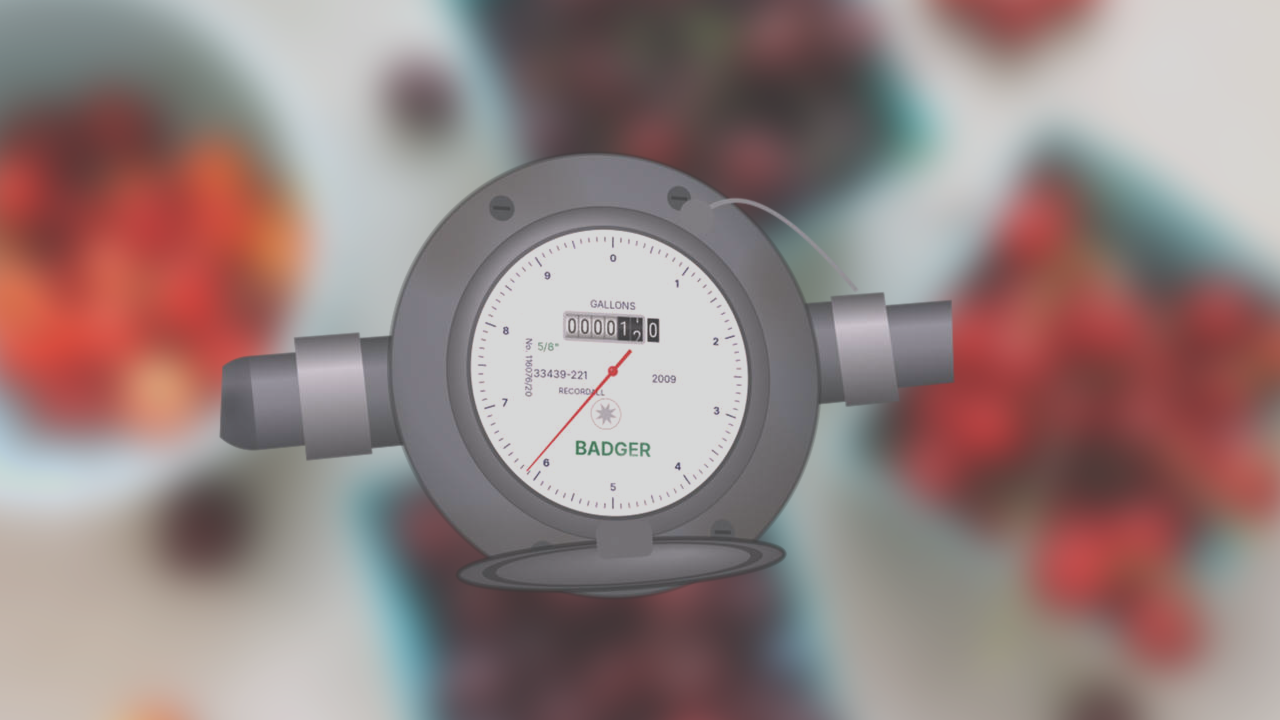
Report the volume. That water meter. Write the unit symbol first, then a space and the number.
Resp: gal 116.1
